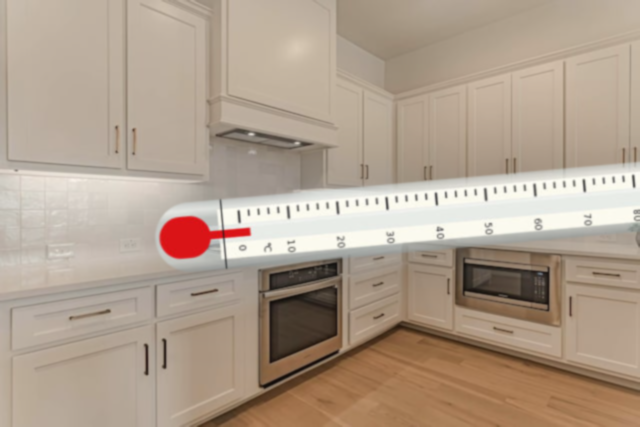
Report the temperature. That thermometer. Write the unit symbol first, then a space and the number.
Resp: °C 2
